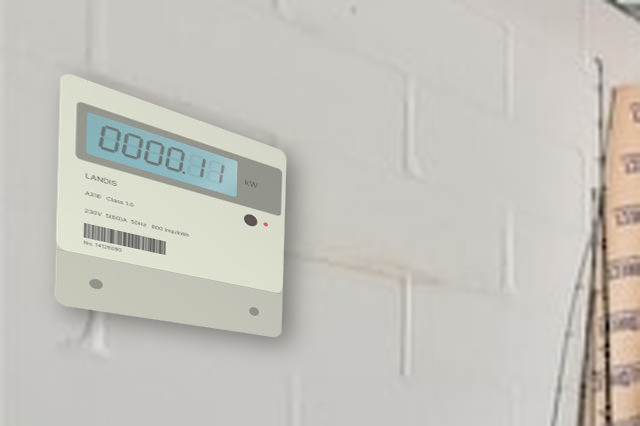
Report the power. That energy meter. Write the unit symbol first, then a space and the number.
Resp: kW 0.11
